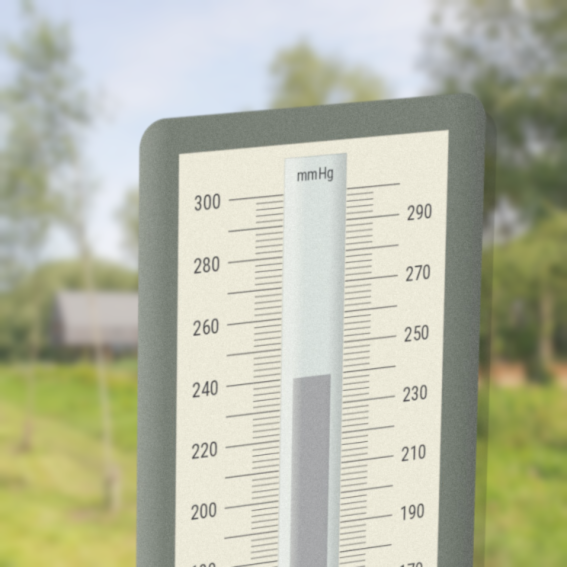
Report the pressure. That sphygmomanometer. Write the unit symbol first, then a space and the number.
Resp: mmHg 240
